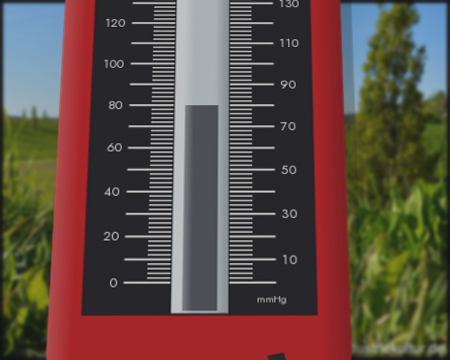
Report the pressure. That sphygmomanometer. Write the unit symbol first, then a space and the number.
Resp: mmHg 80
